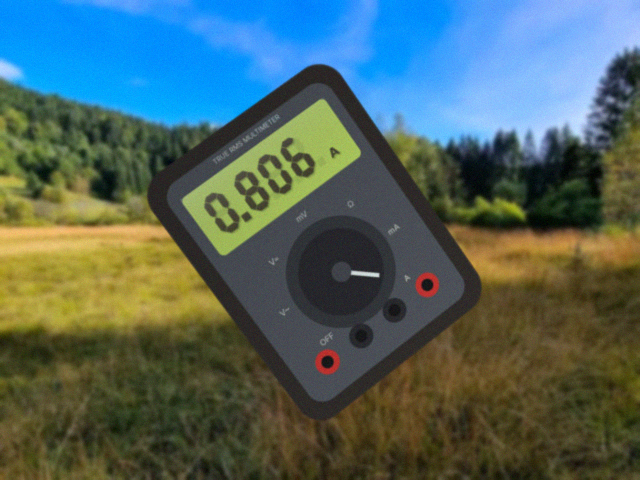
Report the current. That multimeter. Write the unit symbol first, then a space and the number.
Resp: A 0.806
